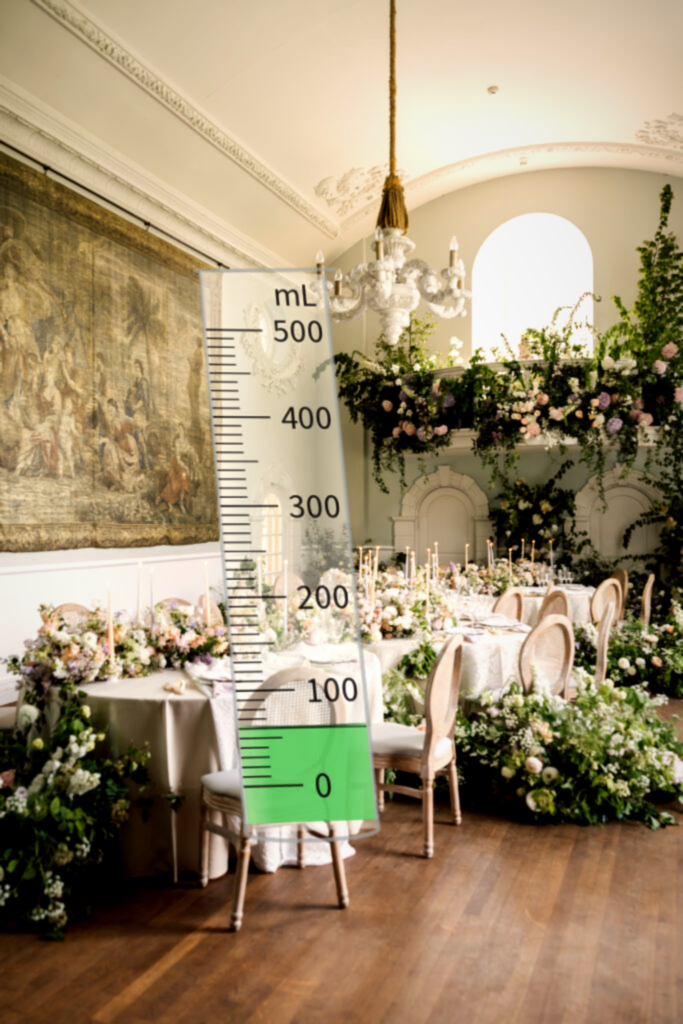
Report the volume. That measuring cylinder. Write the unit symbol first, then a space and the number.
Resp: mL 60
